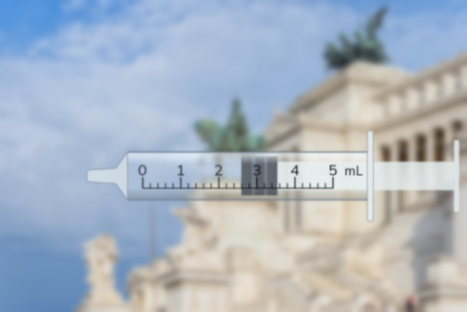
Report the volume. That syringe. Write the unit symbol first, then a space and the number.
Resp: mL 2.6
